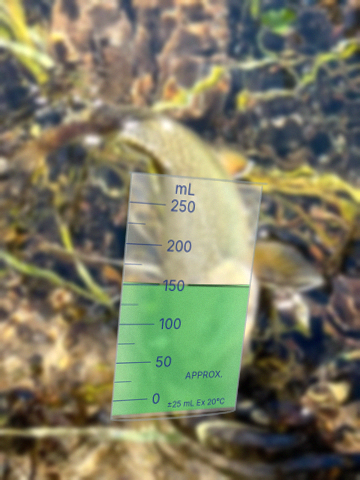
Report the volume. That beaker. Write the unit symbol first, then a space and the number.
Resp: mL 150
